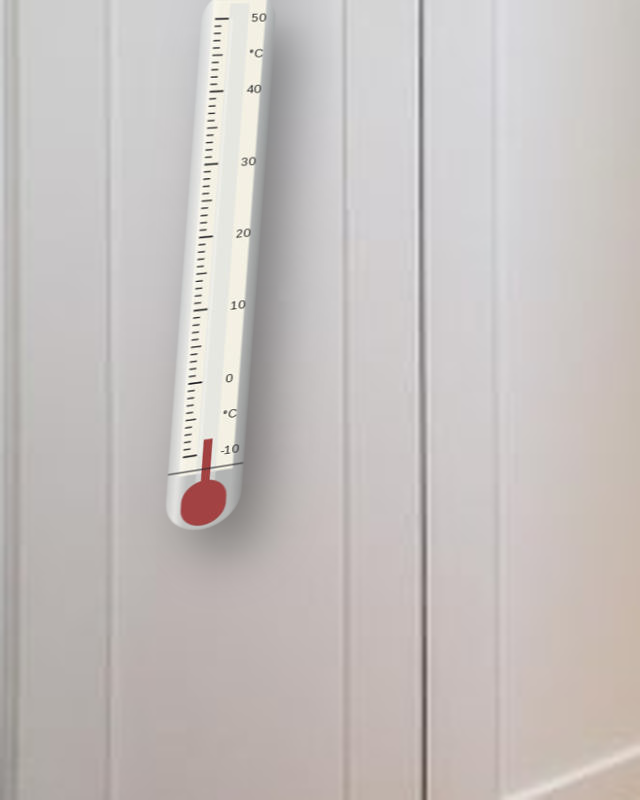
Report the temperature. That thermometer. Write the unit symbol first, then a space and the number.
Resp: °C -8
